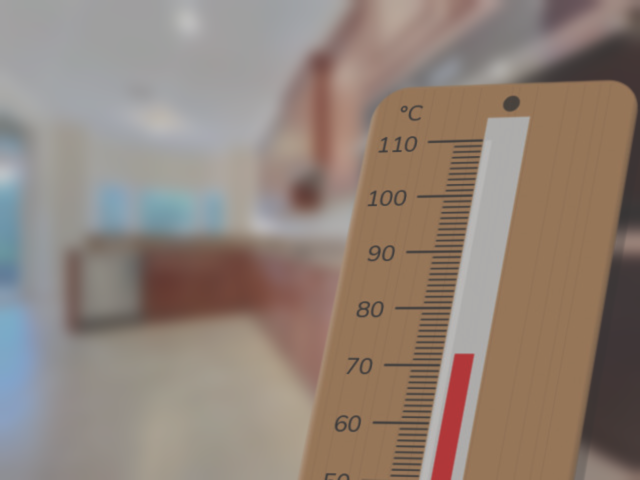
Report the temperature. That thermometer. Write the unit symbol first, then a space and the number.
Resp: °C 72
